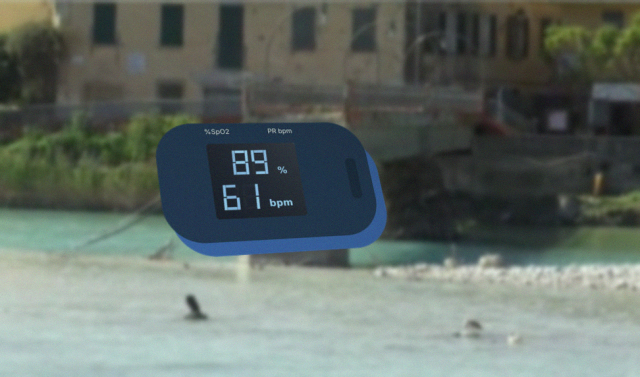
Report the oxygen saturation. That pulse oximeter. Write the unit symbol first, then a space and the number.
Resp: % 89
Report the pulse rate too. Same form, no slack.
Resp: bpm 61
